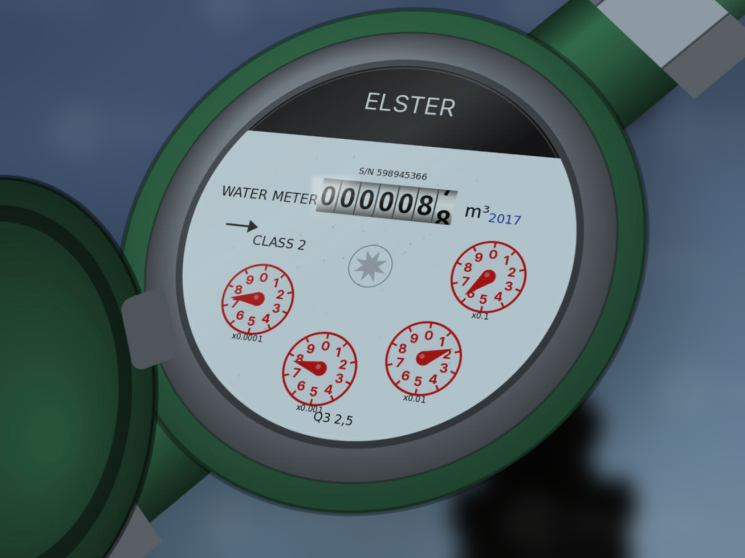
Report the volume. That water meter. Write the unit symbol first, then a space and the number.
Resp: m³ 87.6177
